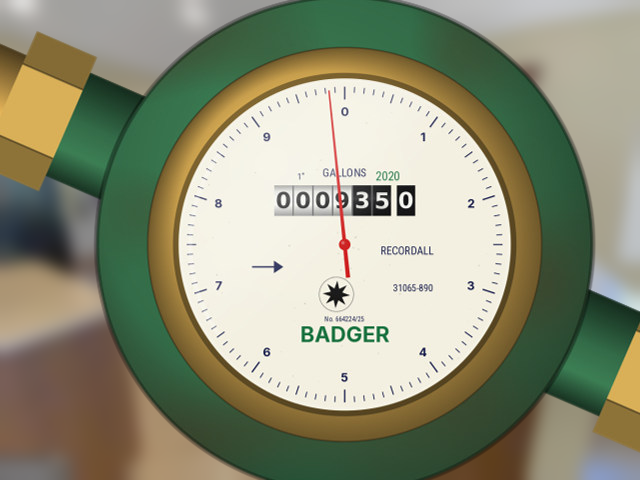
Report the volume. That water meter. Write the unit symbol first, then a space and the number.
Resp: gal 9349.8
